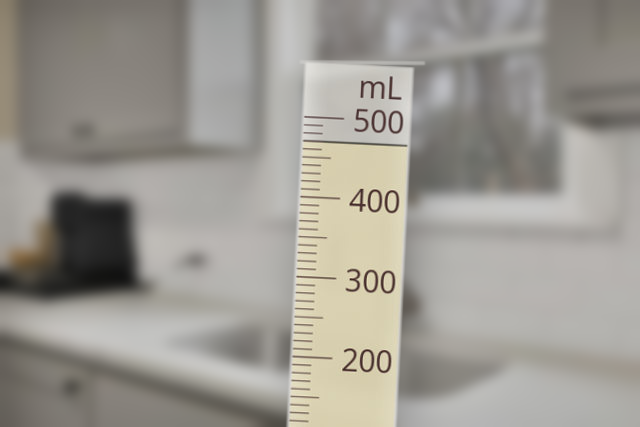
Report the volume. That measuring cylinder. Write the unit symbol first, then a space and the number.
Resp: mL 470
